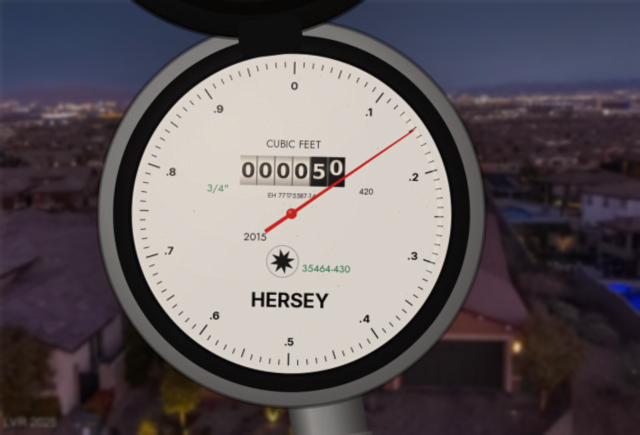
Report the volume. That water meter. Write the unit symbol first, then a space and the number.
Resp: ft³ 50.15
